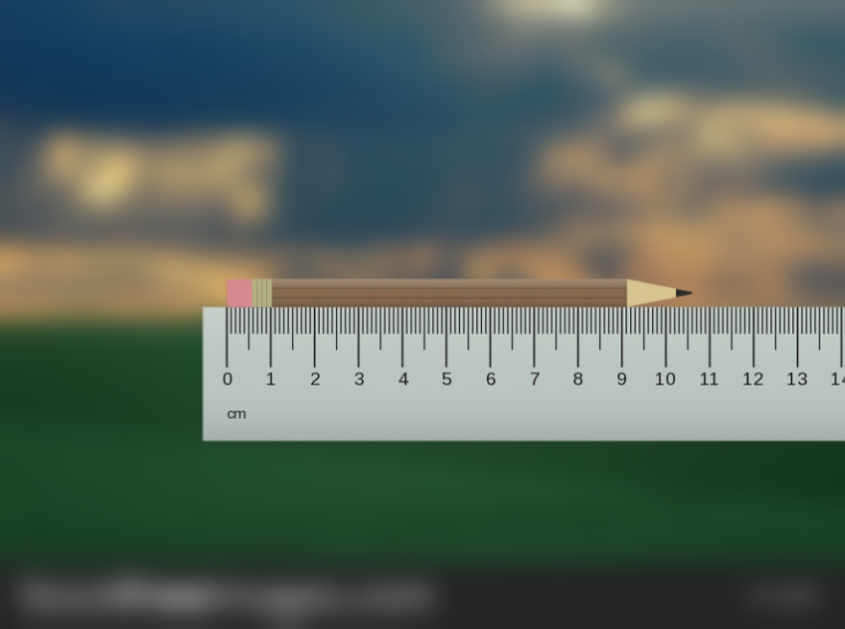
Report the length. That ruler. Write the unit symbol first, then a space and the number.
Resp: cm 10.6
